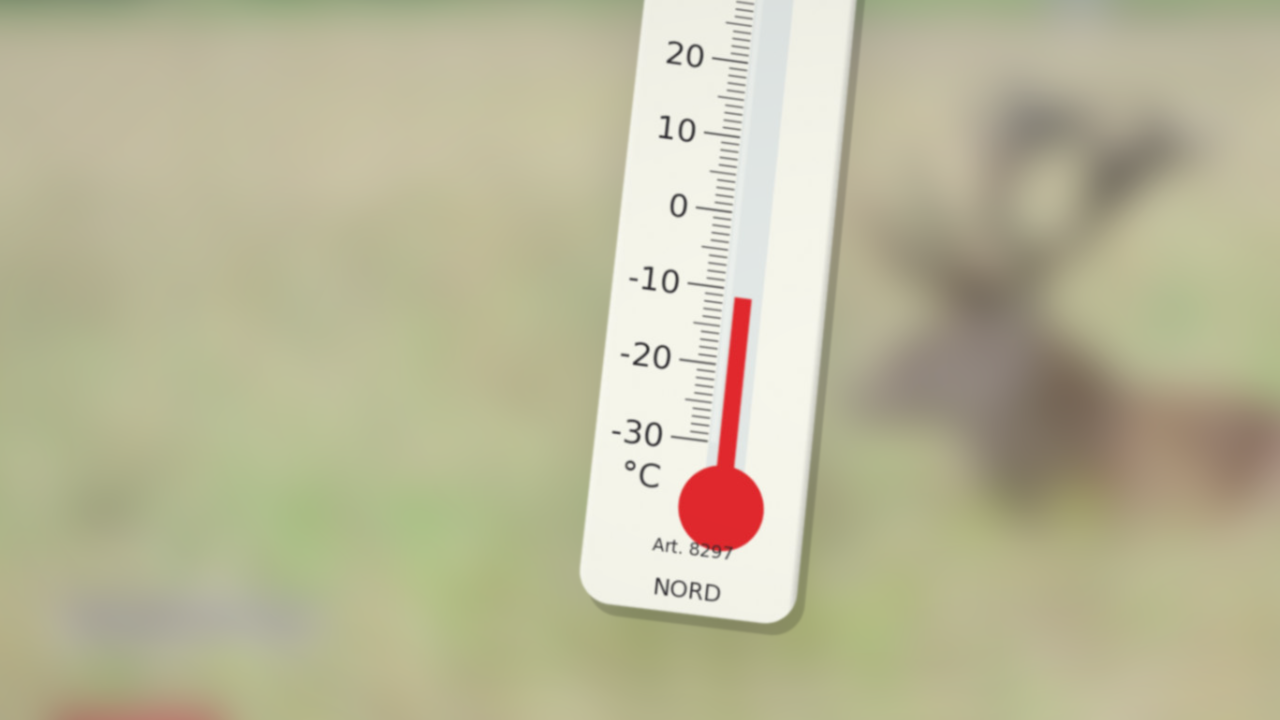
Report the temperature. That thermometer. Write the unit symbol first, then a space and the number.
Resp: °C -11
